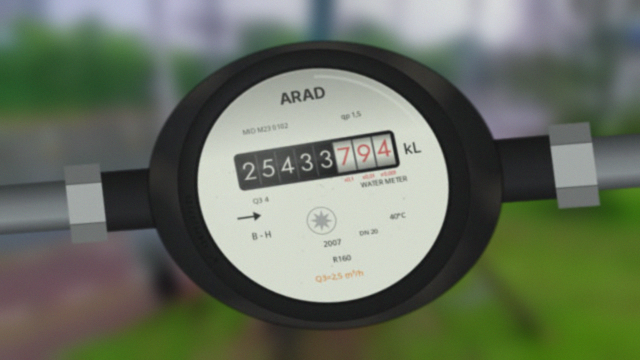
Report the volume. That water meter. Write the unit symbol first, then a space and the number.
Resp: kL 25433.794
